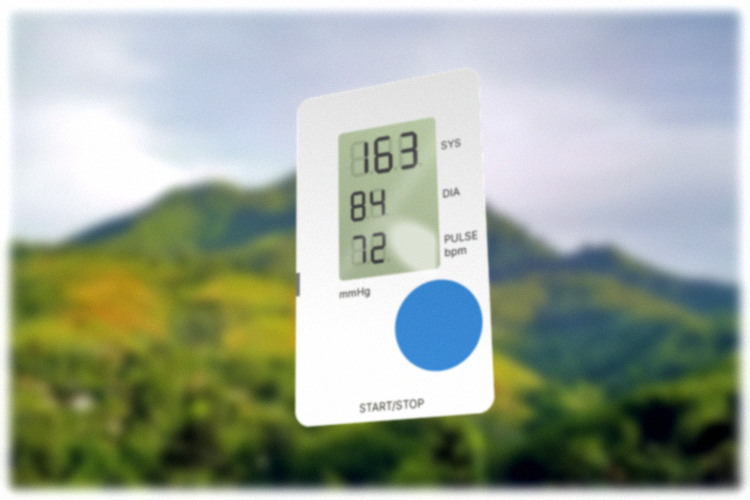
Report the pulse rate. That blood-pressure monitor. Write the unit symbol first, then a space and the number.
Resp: bpm 72
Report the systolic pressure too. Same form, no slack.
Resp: mmHg 163
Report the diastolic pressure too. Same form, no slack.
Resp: mmHg 84
